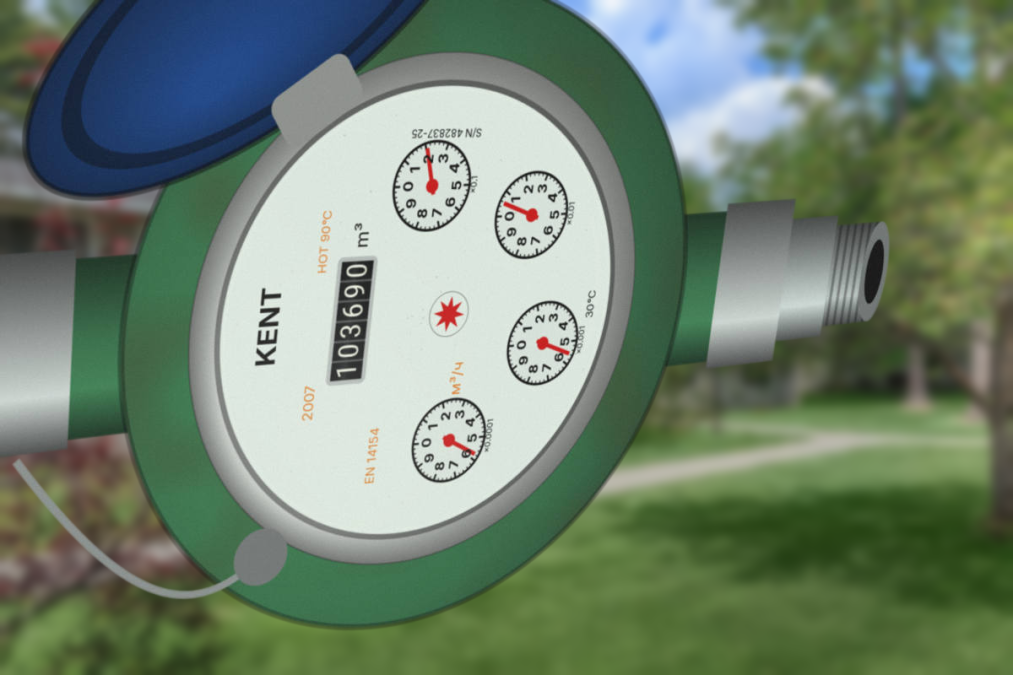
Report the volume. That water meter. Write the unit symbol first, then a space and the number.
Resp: m³ 103690.2055
